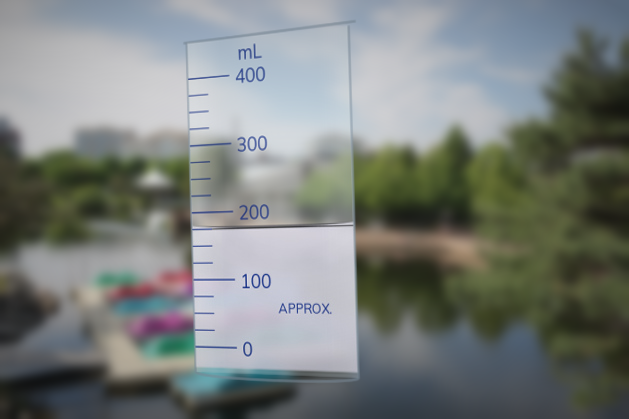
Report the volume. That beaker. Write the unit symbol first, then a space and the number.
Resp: mL 175
